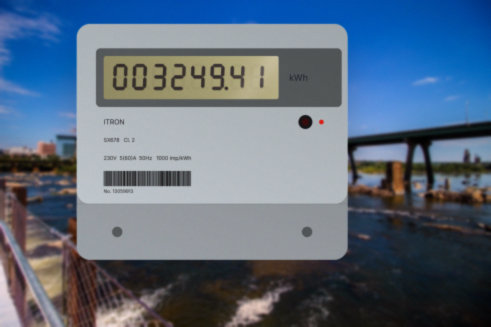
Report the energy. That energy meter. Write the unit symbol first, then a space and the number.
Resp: kWh 3249.41
